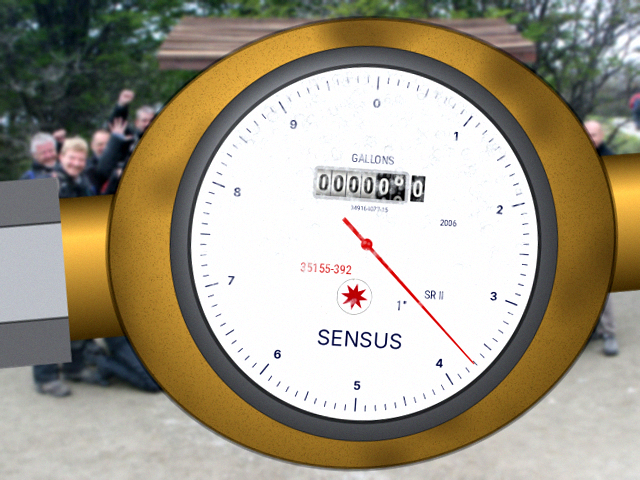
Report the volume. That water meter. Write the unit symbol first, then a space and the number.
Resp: gal 83.7
